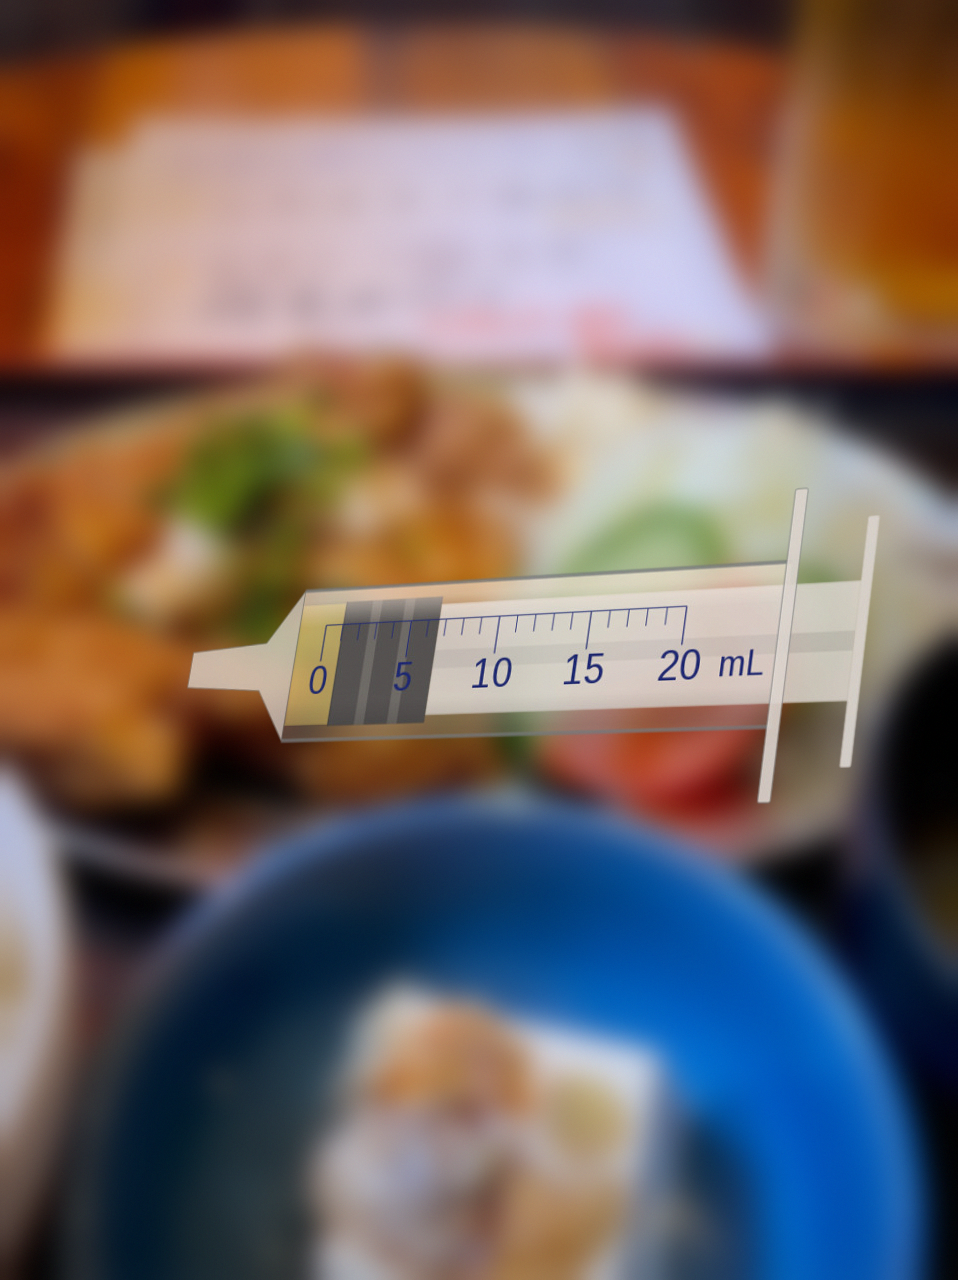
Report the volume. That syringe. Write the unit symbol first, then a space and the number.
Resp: mL 1
